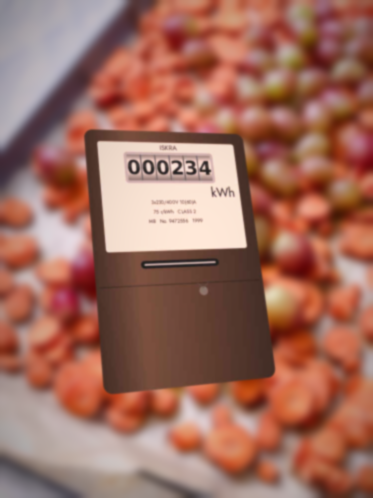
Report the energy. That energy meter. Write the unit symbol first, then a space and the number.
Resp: kWh 234
